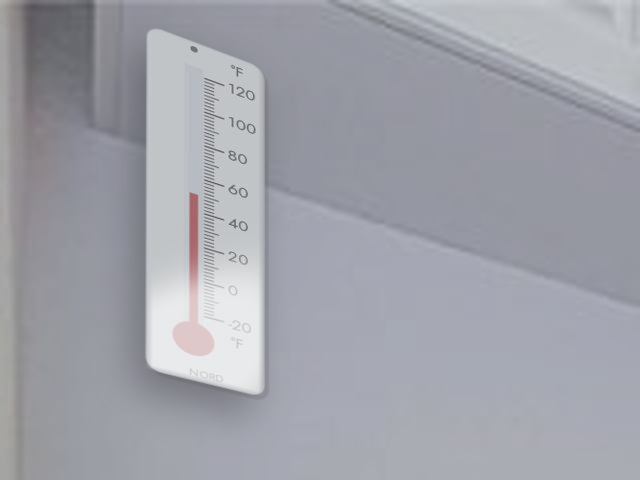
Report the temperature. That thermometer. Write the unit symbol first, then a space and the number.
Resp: °F 50
